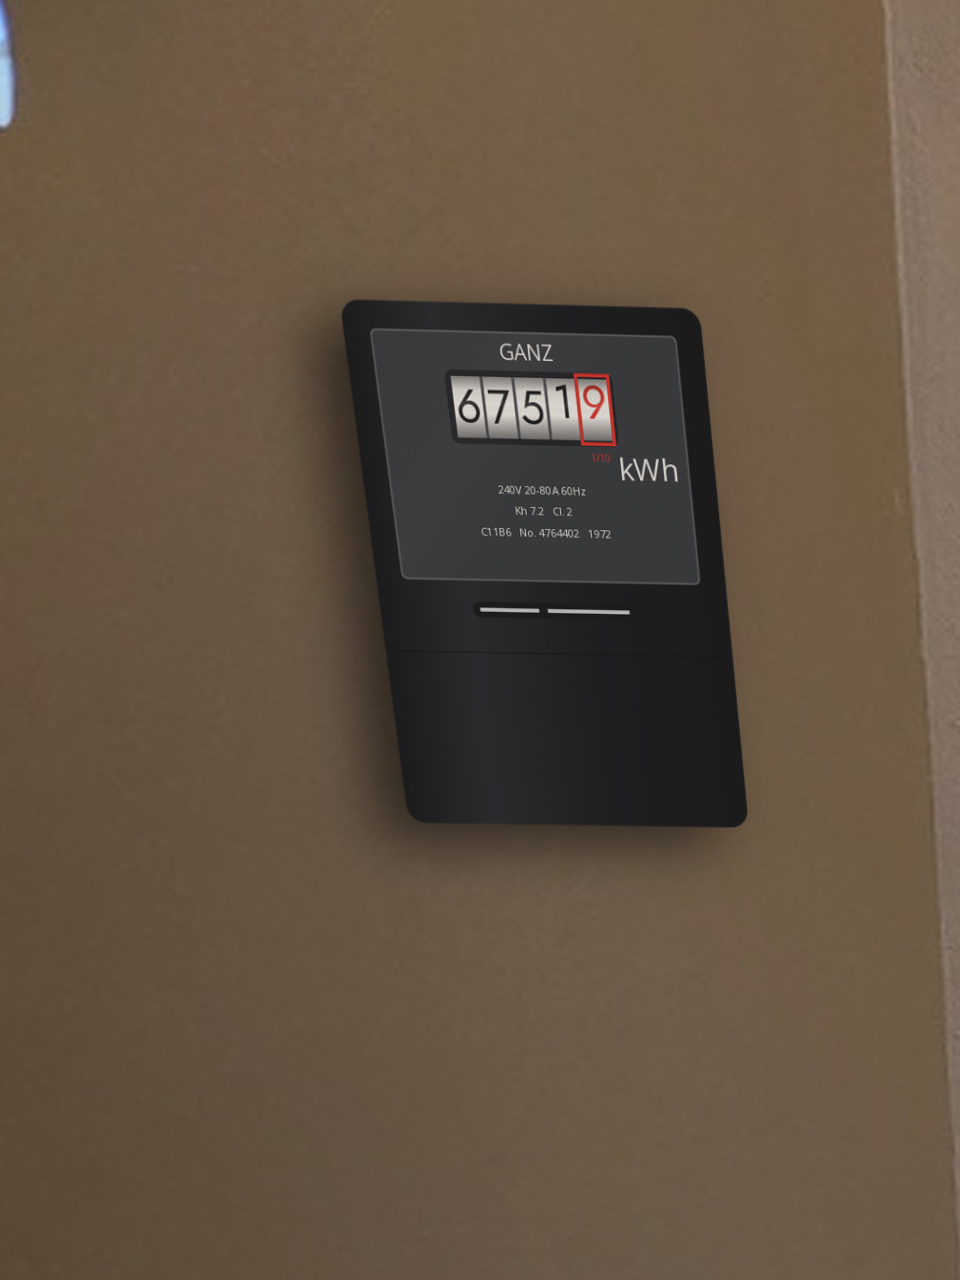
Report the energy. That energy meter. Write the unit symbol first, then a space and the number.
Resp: kWh 6751.9
